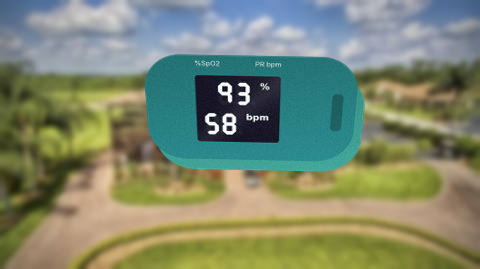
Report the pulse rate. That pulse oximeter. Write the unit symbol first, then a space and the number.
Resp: bpm 58
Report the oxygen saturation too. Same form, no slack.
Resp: % 93
